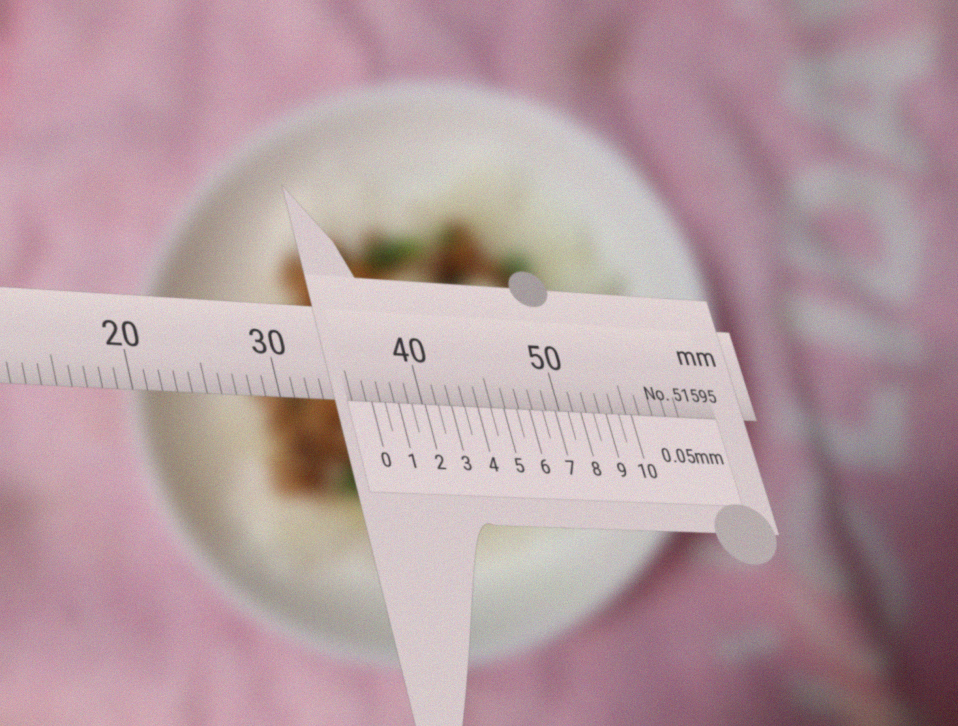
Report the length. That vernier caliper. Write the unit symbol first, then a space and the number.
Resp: mm 36.4
